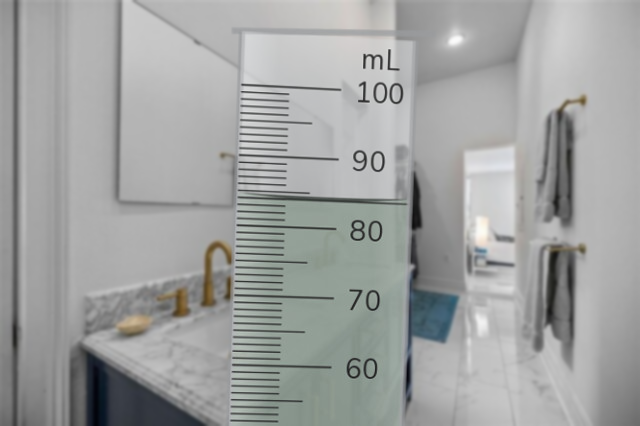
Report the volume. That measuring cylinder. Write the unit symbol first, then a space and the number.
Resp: mL 84
